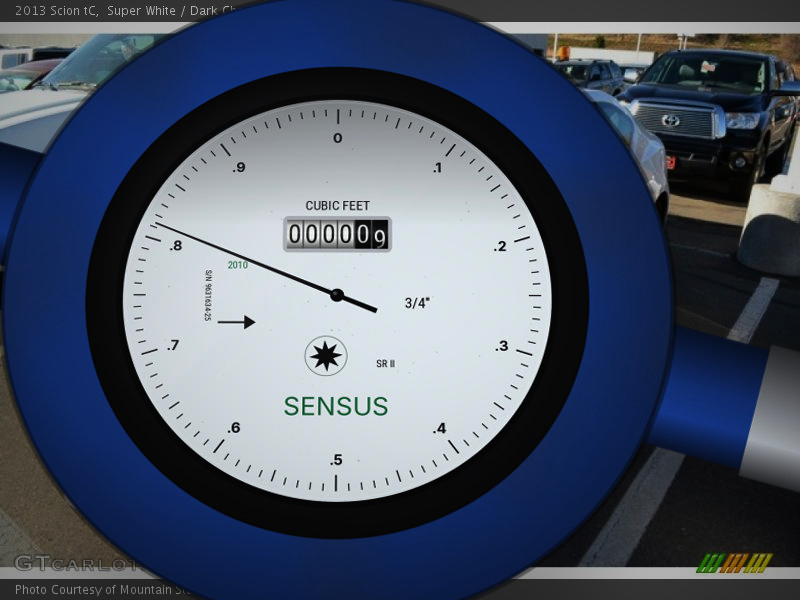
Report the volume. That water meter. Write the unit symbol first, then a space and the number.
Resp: ft³ 8.81
